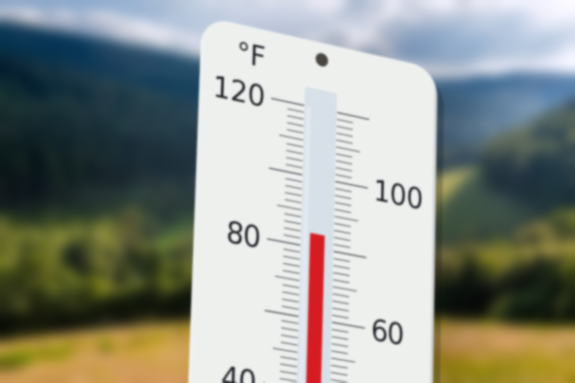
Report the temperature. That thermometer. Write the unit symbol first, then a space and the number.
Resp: °F 84
